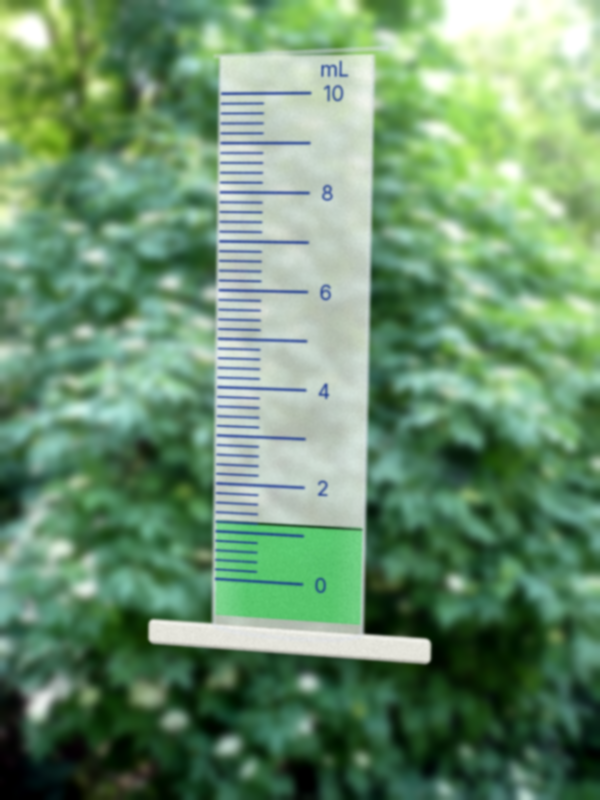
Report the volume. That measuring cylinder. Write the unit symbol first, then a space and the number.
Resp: mL 1.2
